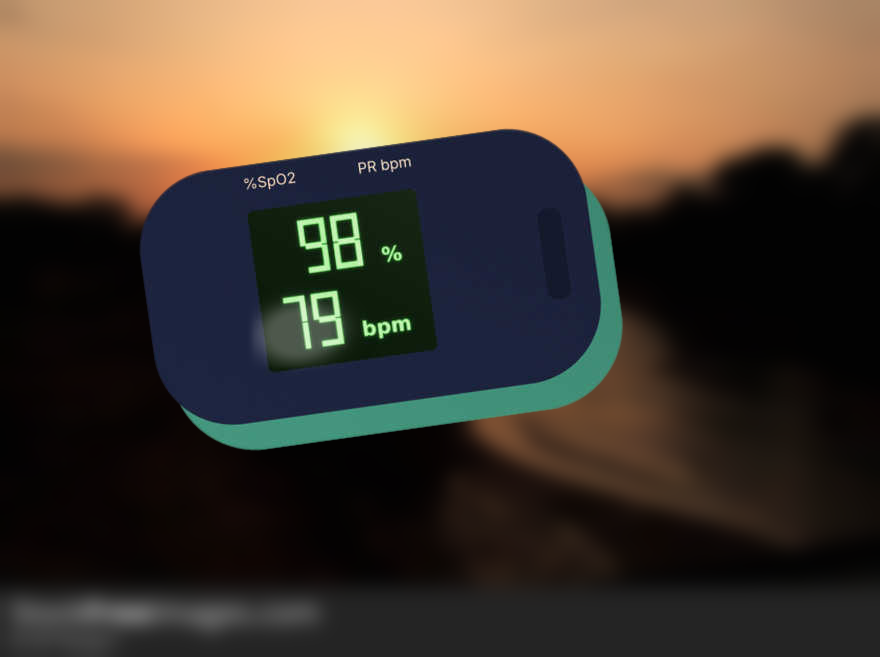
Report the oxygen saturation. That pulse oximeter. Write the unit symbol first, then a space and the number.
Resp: % 98
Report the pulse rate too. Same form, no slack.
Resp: bpm 79
